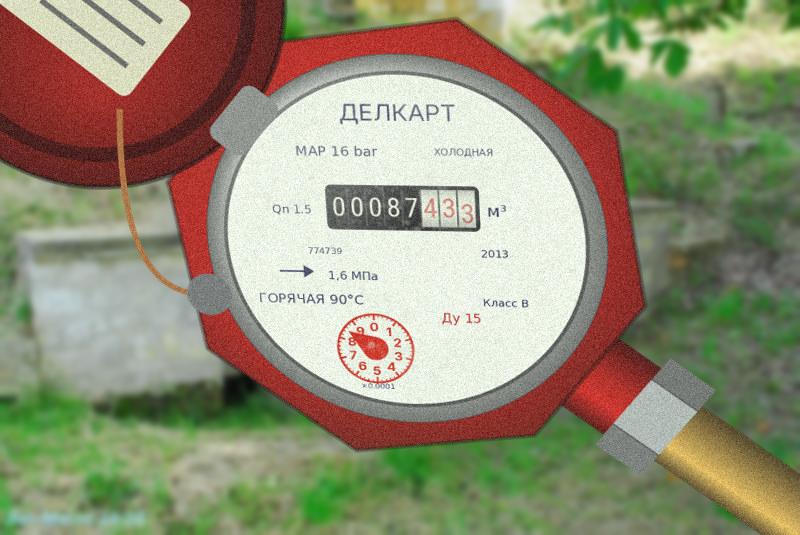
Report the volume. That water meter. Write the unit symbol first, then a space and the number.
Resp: m³ 87.4328
